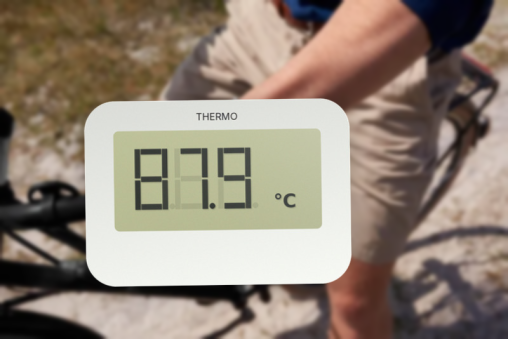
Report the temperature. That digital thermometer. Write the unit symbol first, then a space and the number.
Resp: °C 87.9
